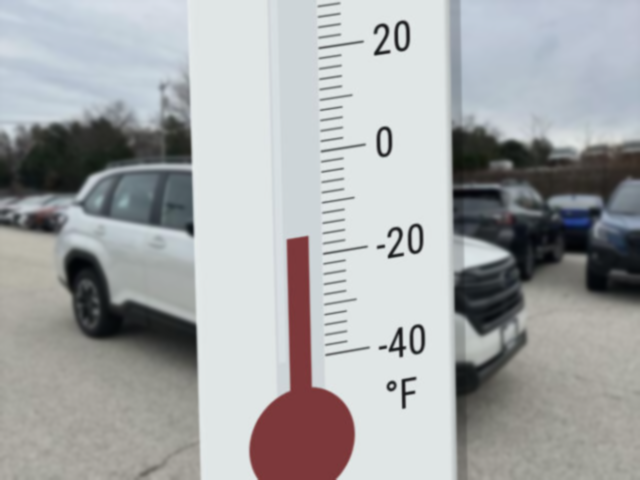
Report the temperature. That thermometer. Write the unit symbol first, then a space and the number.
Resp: °F -16
